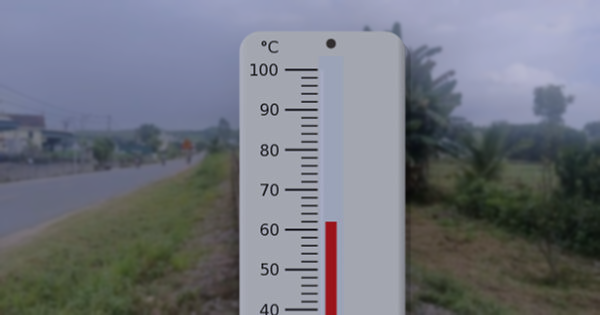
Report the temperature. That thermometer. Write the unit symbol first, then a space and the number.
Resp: °C 62
